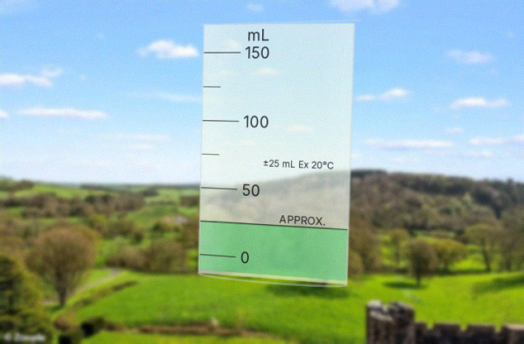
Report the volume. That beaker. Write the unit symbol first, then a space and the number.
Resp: mL 25
